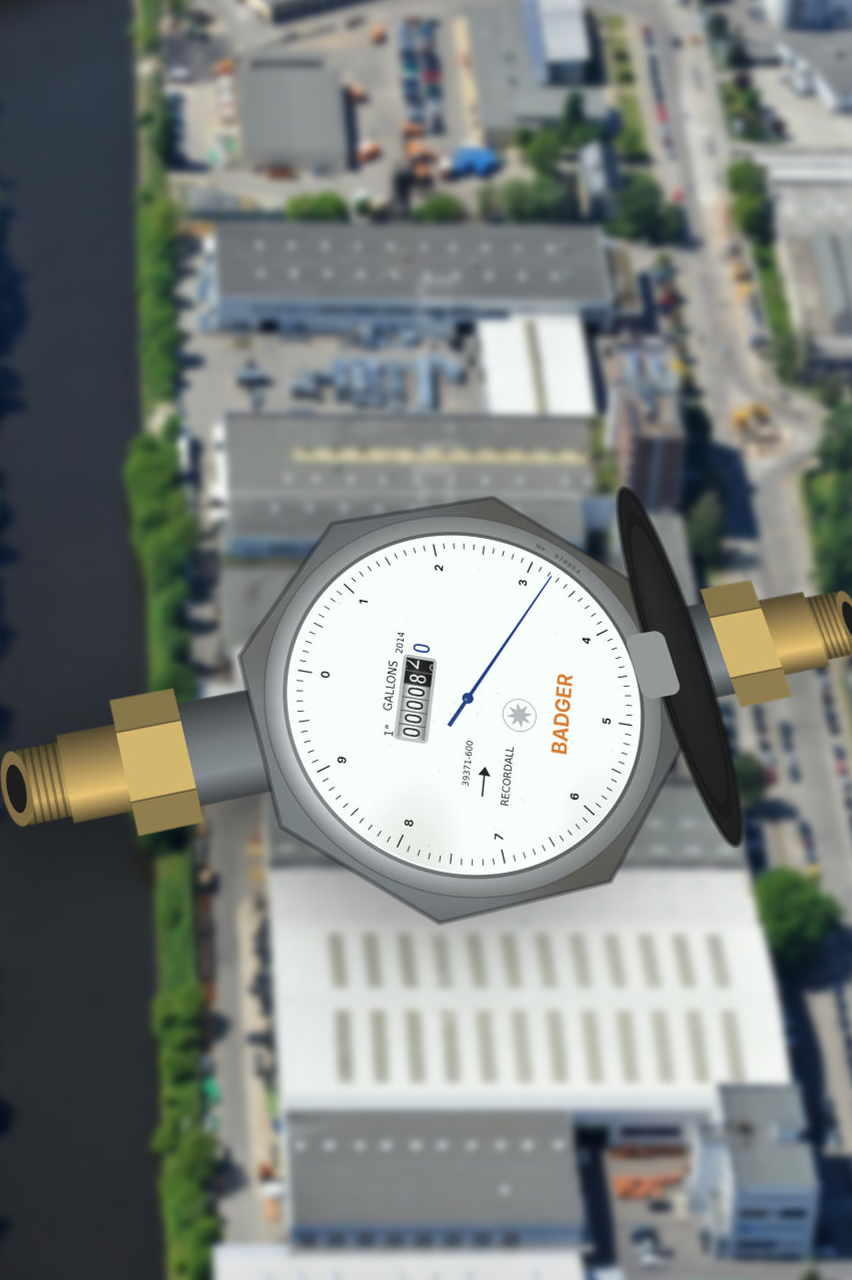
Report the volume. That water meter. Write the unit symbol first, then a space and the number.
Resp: gal 823.2
